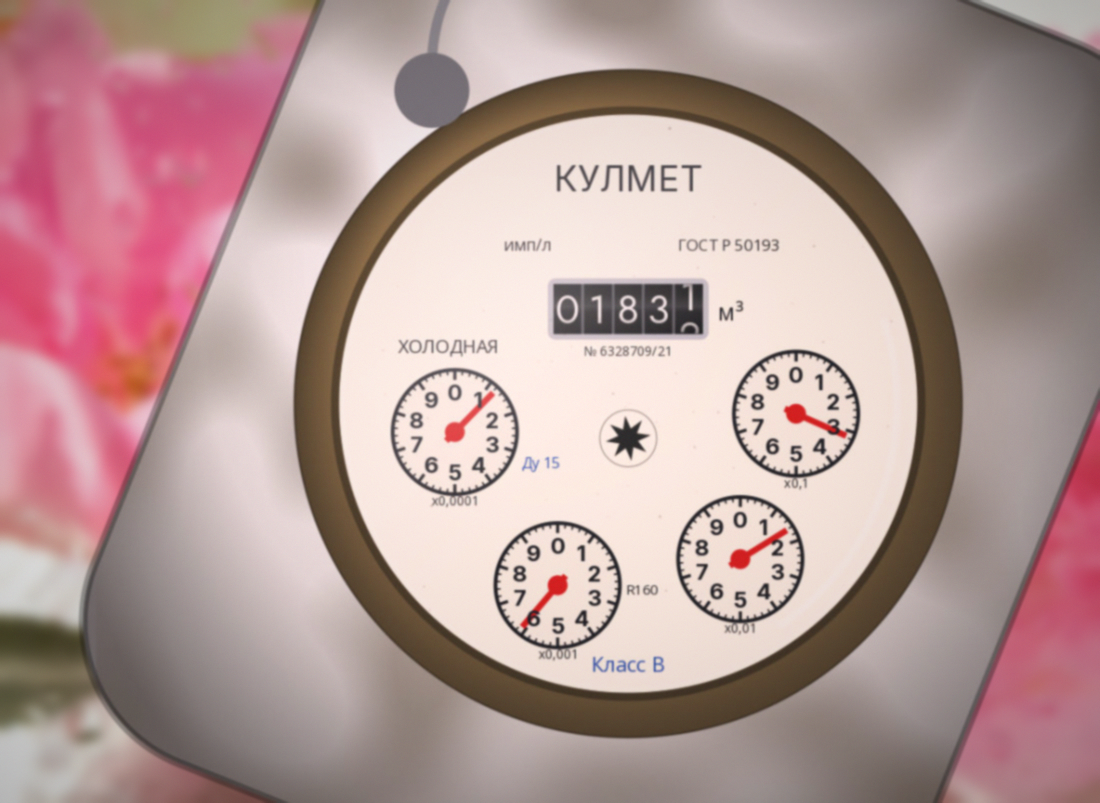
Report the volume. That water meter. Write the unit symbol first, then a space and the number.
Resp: m³ 1831.3161
